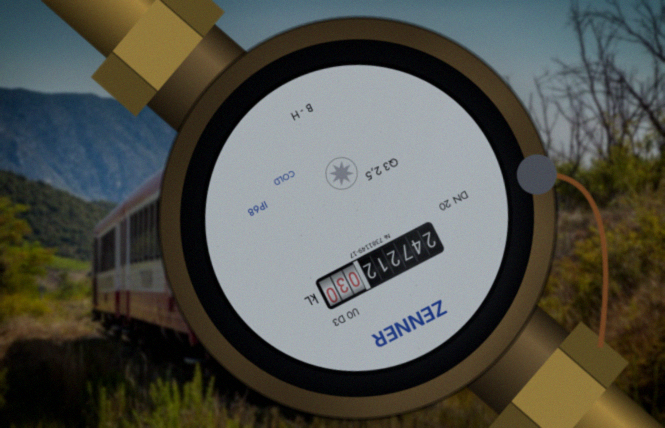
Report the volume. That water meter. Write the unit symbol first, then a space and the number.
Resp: kL 247212.030
